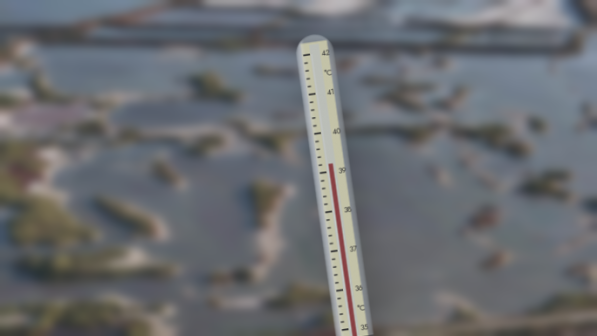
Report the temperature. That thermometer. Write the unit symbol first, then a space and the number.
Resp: °C 39.2
